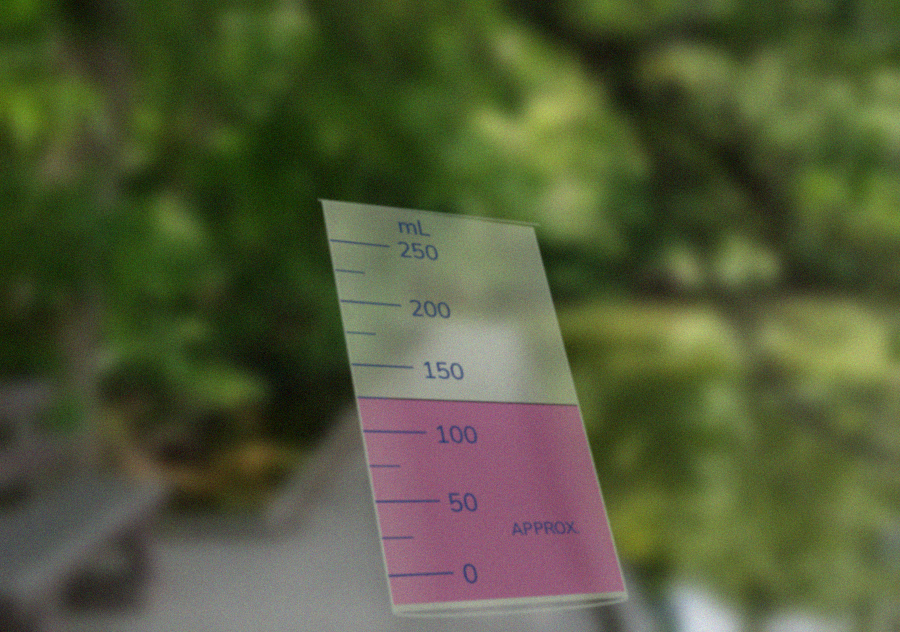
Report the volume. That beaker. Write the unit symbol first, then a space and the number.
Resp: mL 125
